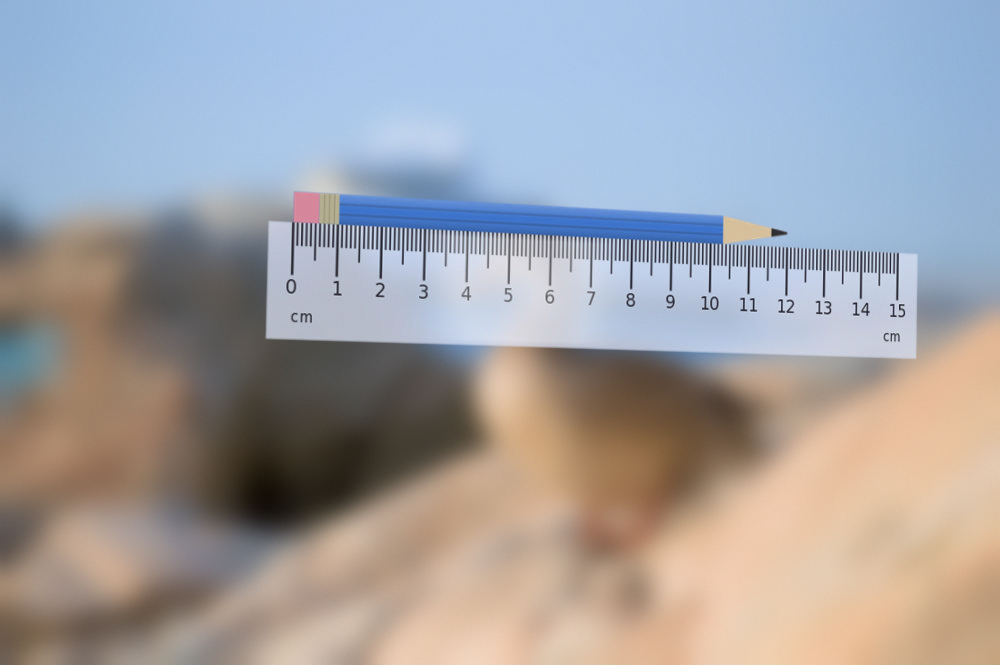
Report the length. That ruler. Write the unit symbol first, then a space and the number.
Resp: cm 12
